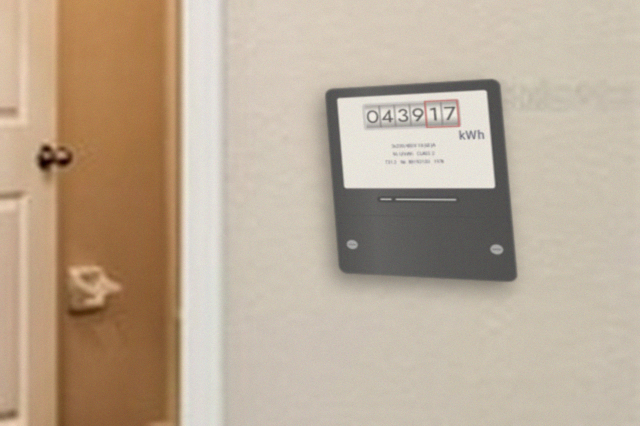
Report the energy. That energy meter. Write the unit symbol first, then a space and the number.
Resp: kWh 439.17
